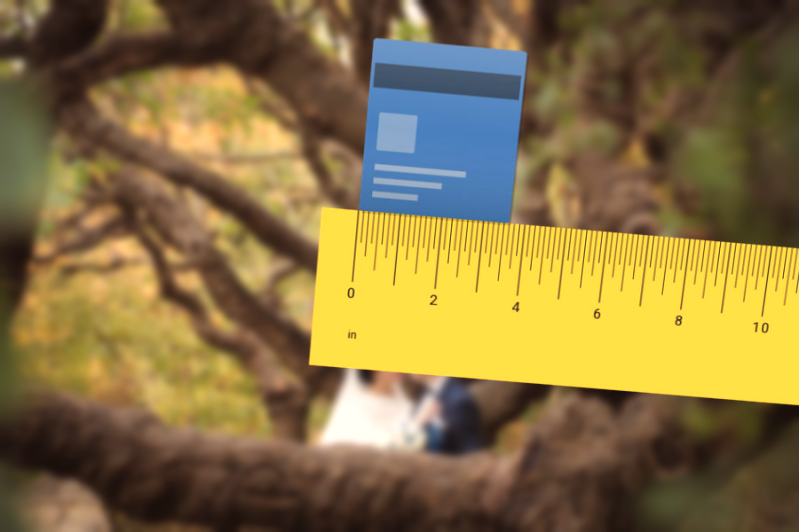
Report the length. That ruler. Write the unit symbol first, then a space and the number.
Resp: in 3.625
